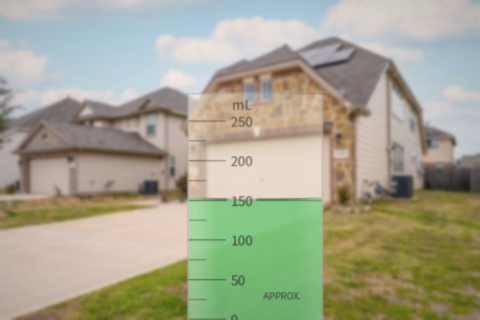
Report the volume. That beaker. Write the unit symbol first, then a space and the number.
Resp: mL 150
